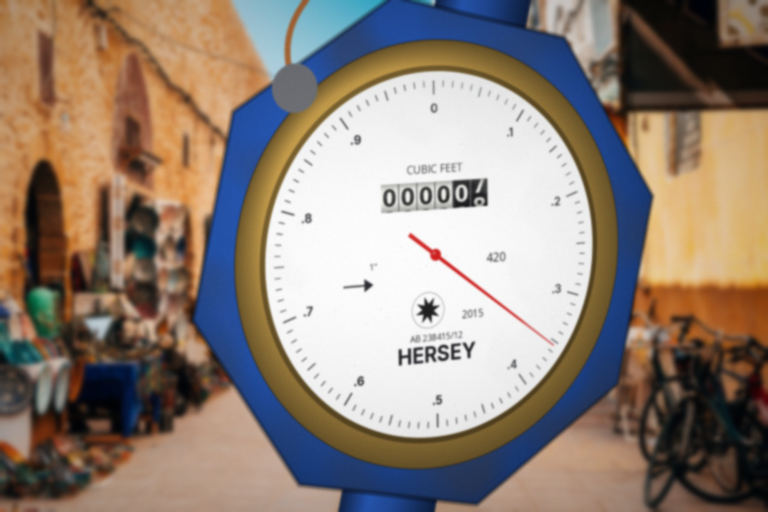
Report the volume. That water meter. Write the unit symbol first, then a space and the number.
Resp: ft³ 7.35
